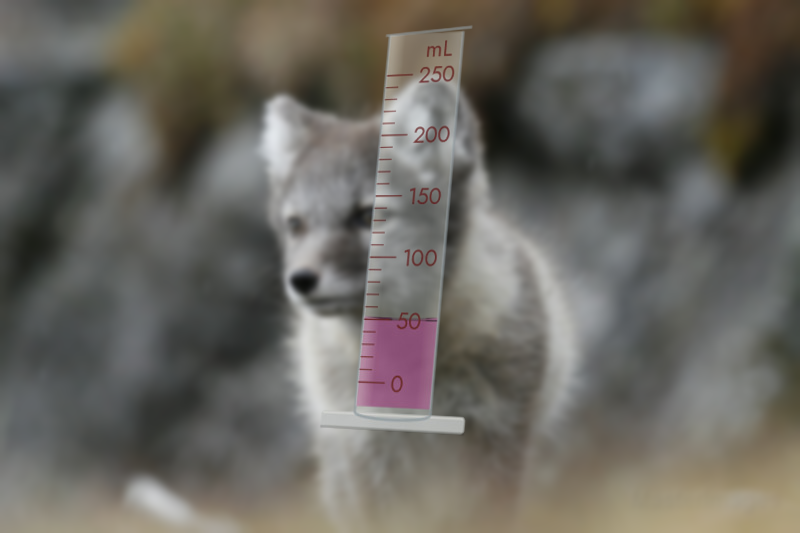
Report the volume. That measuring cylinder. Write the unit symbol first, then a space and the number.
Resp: mL 50
